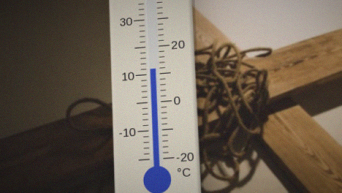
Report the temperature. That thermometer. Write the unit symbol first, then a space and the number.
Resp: °C 12
